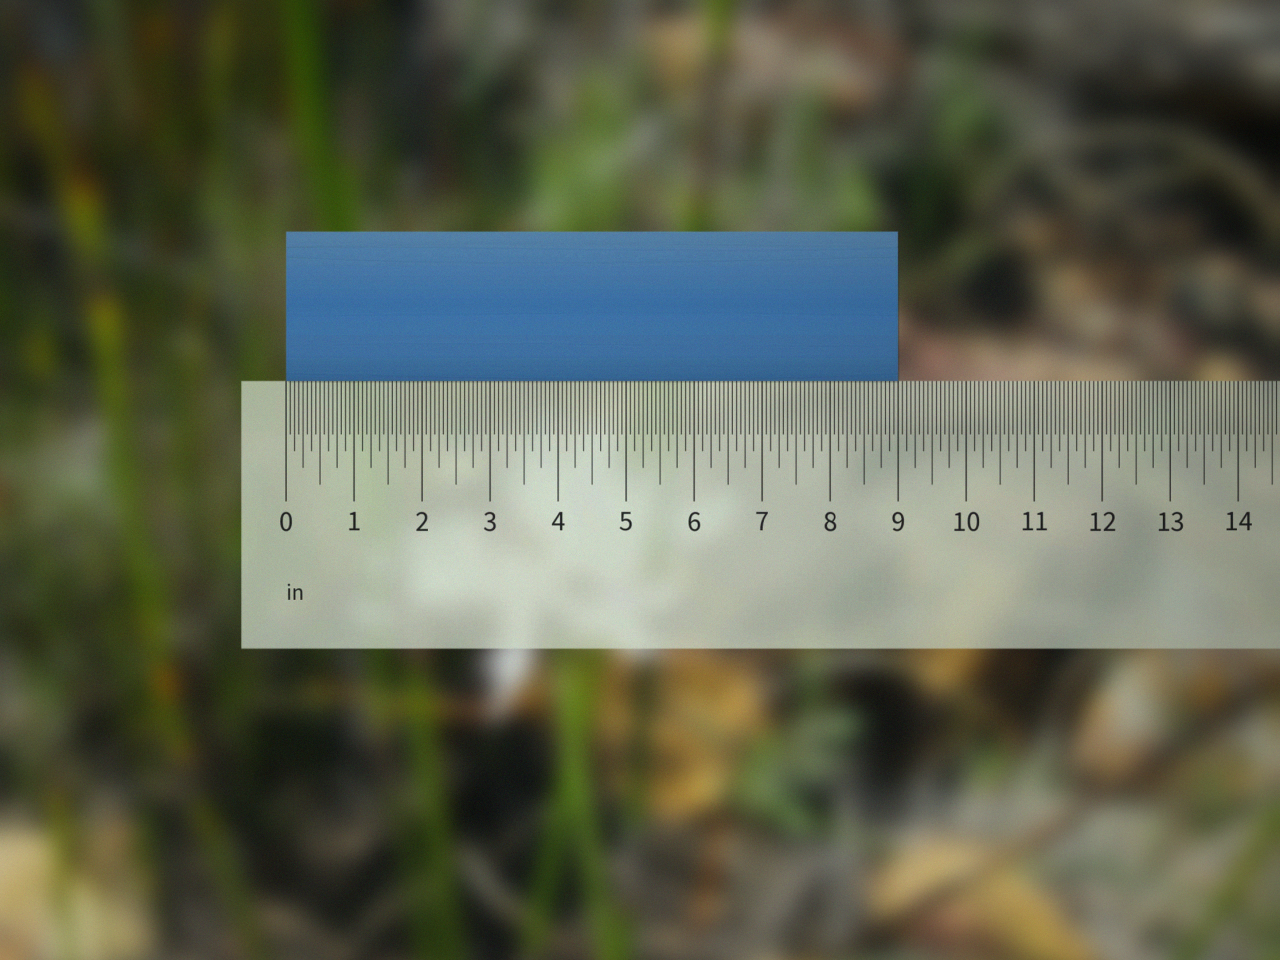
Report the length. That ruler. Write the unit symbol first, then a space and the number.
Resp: in 9
